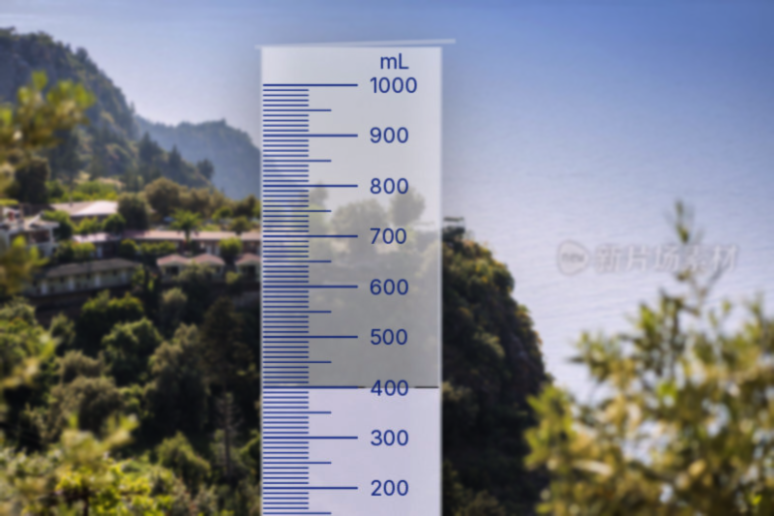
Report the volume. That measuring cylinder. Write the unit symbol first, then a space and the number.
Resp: mL 400
